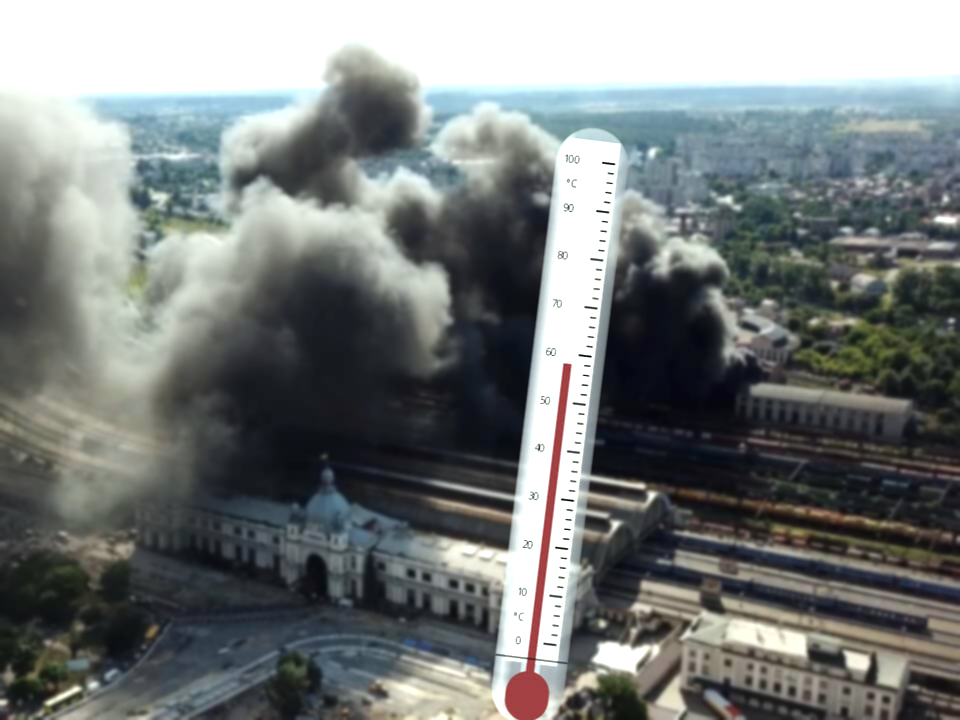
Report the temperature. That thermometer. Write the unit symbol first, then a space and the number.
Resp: °C 58
